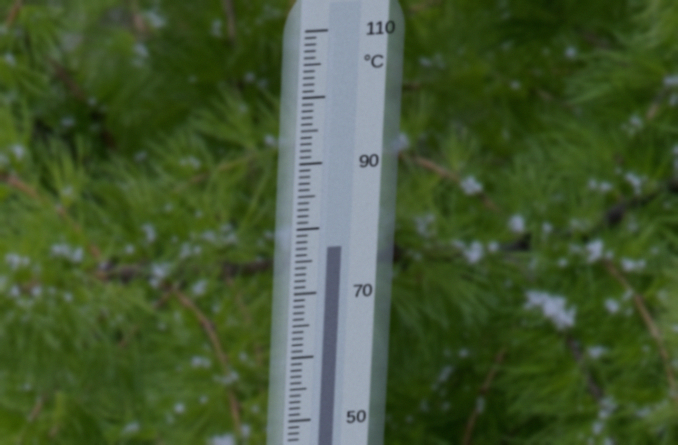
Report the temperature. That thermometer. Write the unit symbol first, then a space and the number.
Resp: °C 77
